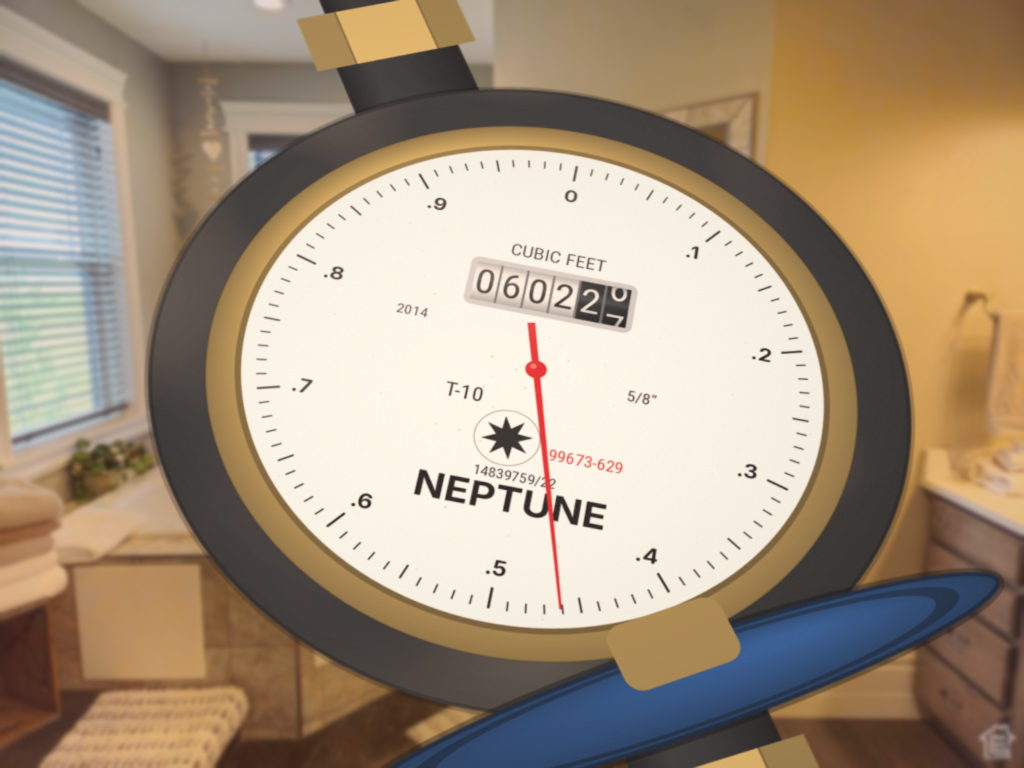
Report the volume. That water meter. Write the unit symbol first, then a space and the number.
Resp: ft³ 60226.46
